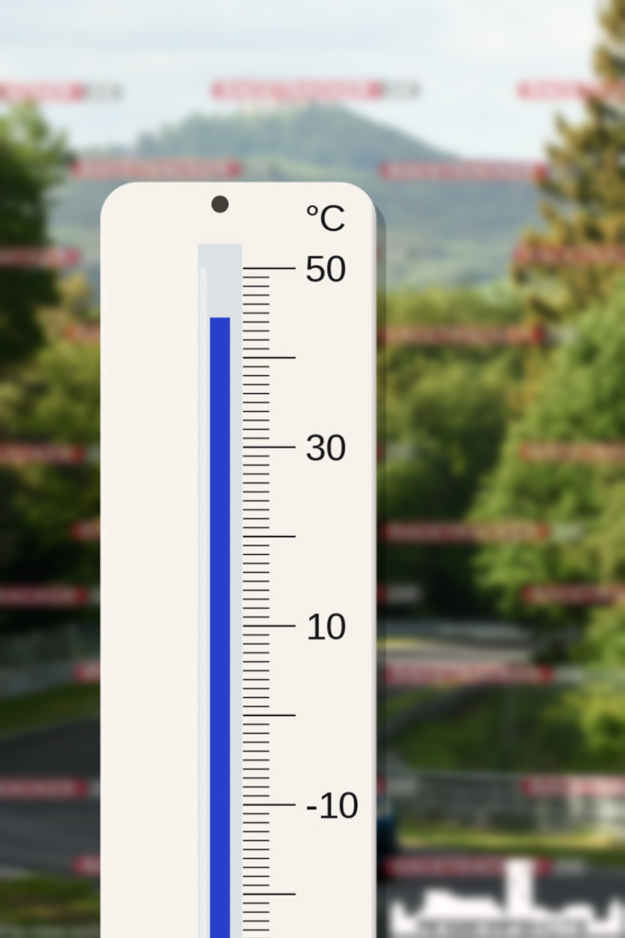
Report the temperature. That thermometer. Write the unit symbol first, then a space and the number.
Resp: °C 44.5
